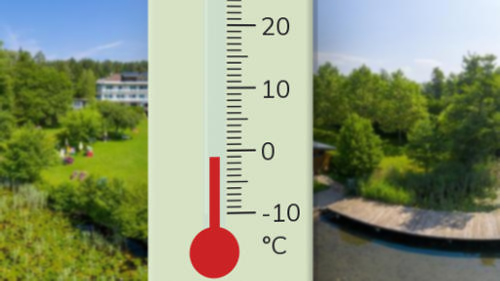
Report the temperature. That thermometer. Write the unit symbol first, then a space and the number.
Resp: °C -1
